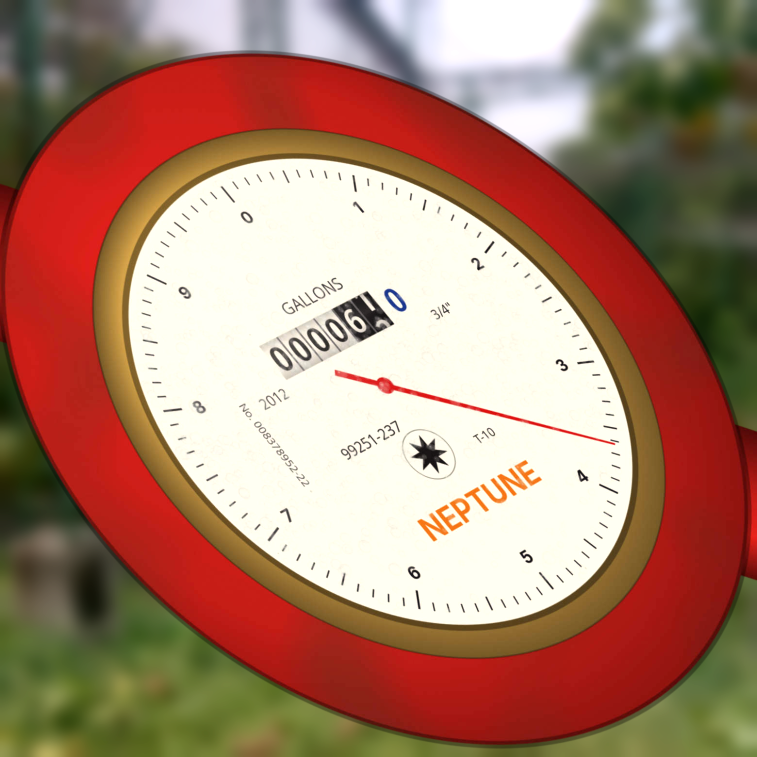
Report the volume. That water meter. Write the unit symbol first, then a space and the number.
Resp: gal 613.6
